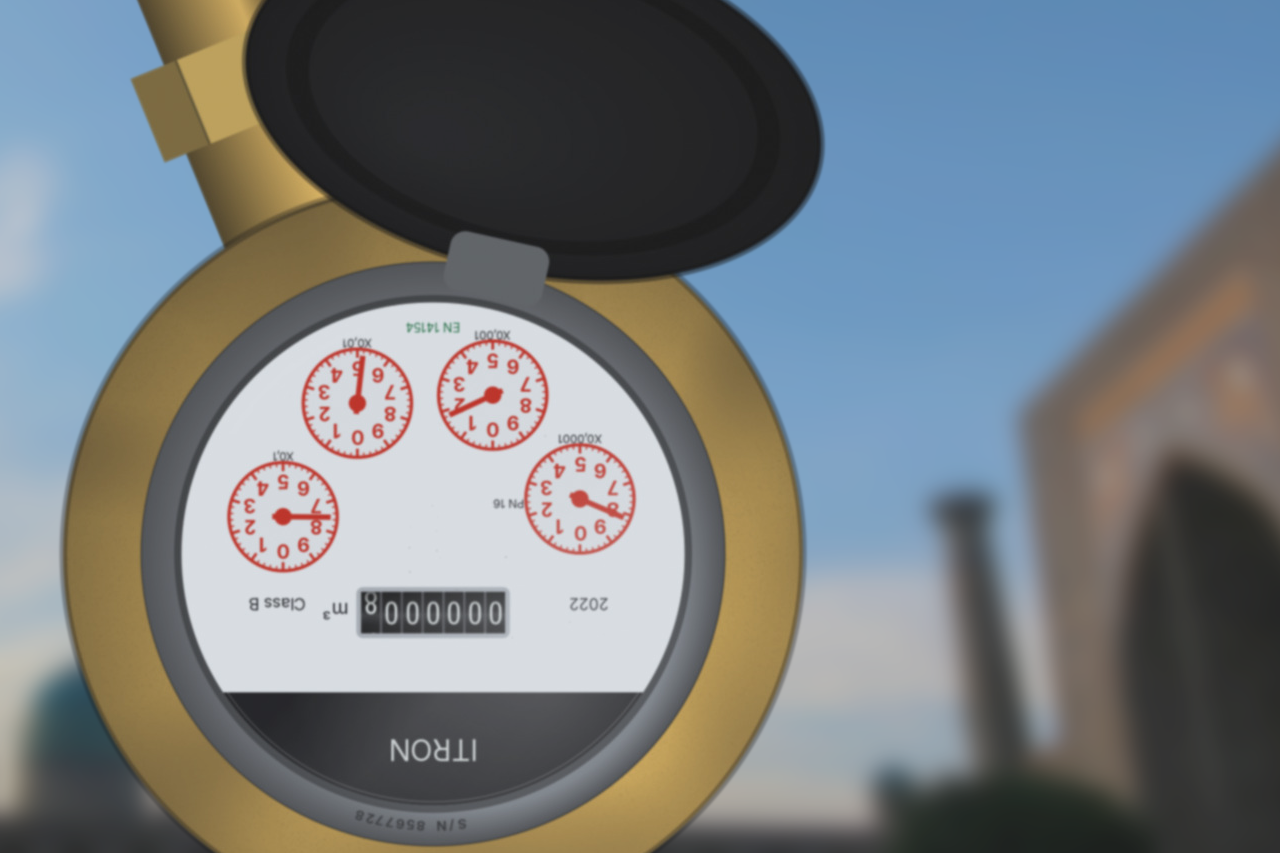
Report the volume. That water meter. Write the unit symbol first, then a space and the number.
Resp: m³ 7.7518
